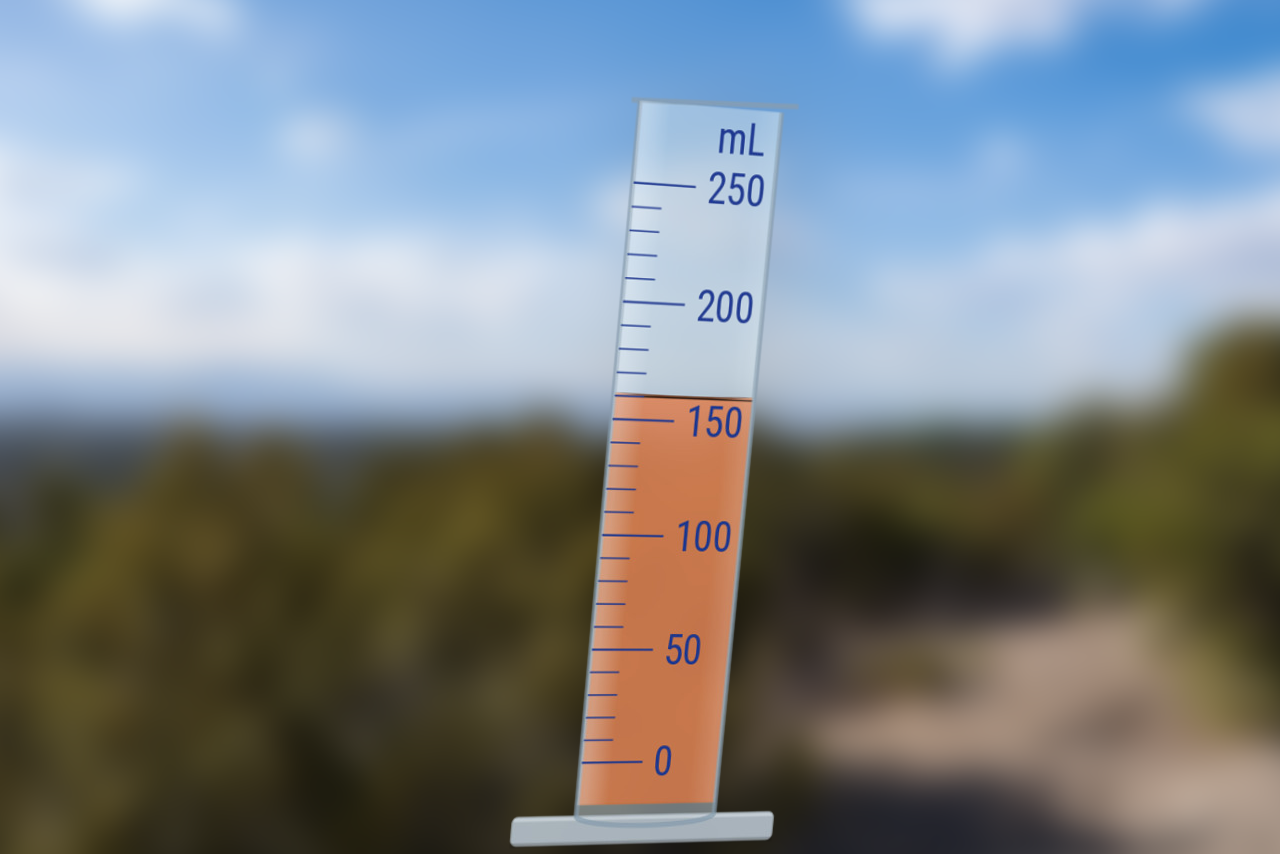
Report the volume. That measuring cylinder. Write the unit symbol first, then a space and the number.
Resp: mL 160
